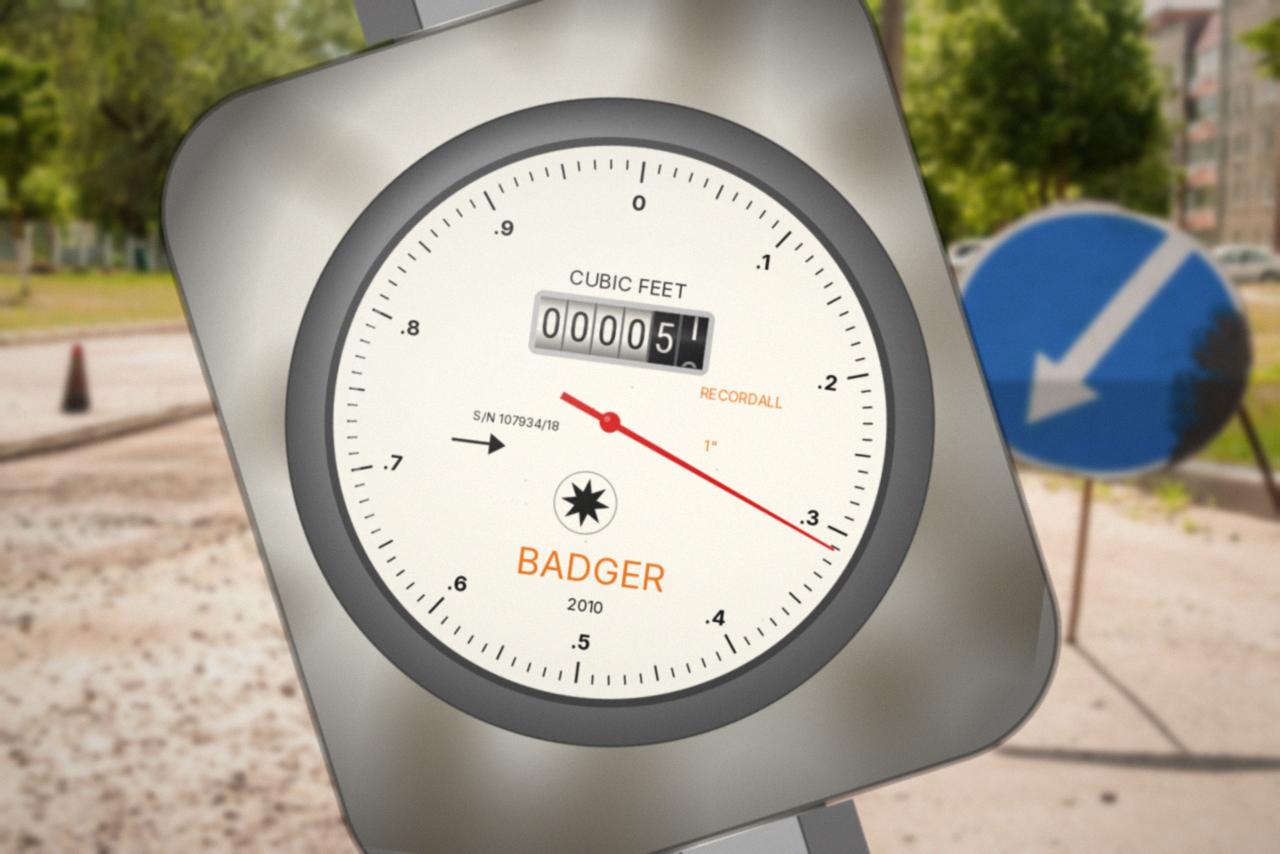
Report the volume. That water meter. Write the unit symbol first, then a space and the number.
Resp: ft³ 51.31
